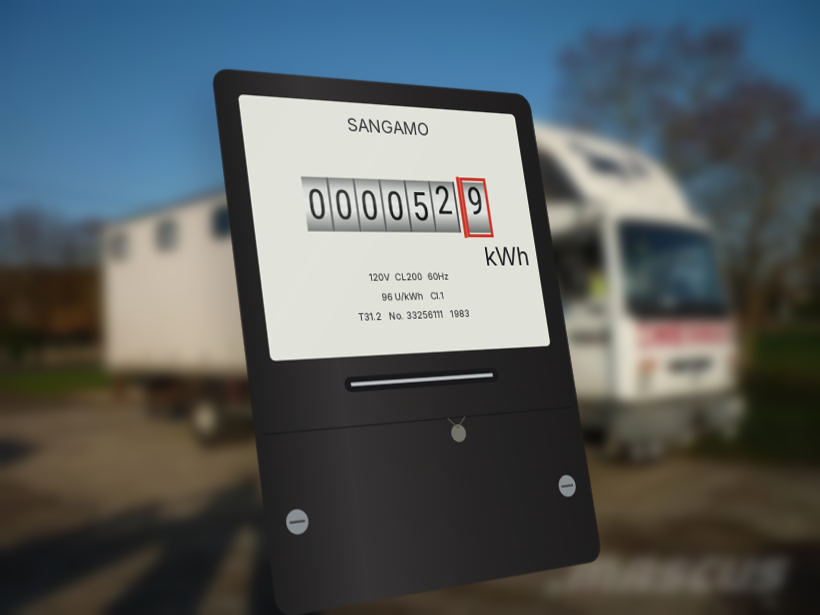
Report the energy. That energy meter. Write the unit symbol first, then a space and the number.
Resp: kWh 52.9
